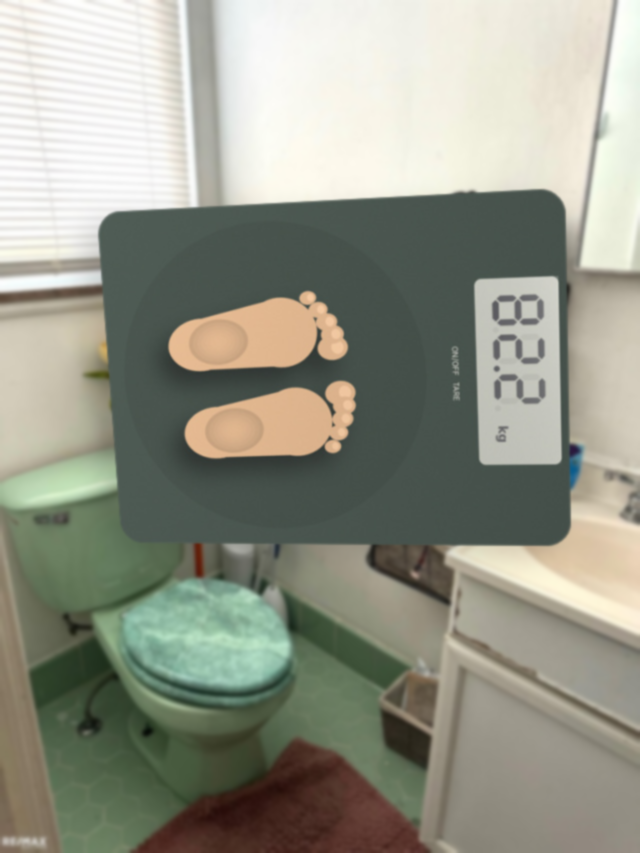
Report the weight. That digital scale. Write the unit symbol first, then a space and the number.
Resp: kg 82.2
